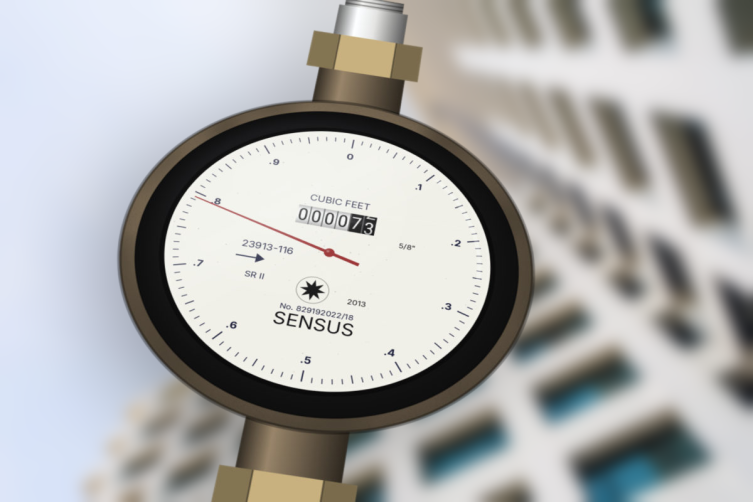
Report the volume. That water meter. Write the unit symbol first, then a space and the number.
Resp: ft³ 72.79
